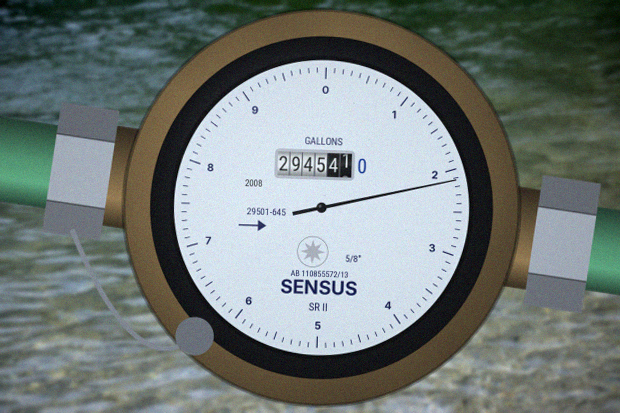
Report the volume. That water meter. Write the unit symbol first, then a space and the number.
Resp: gal 2945412.1
